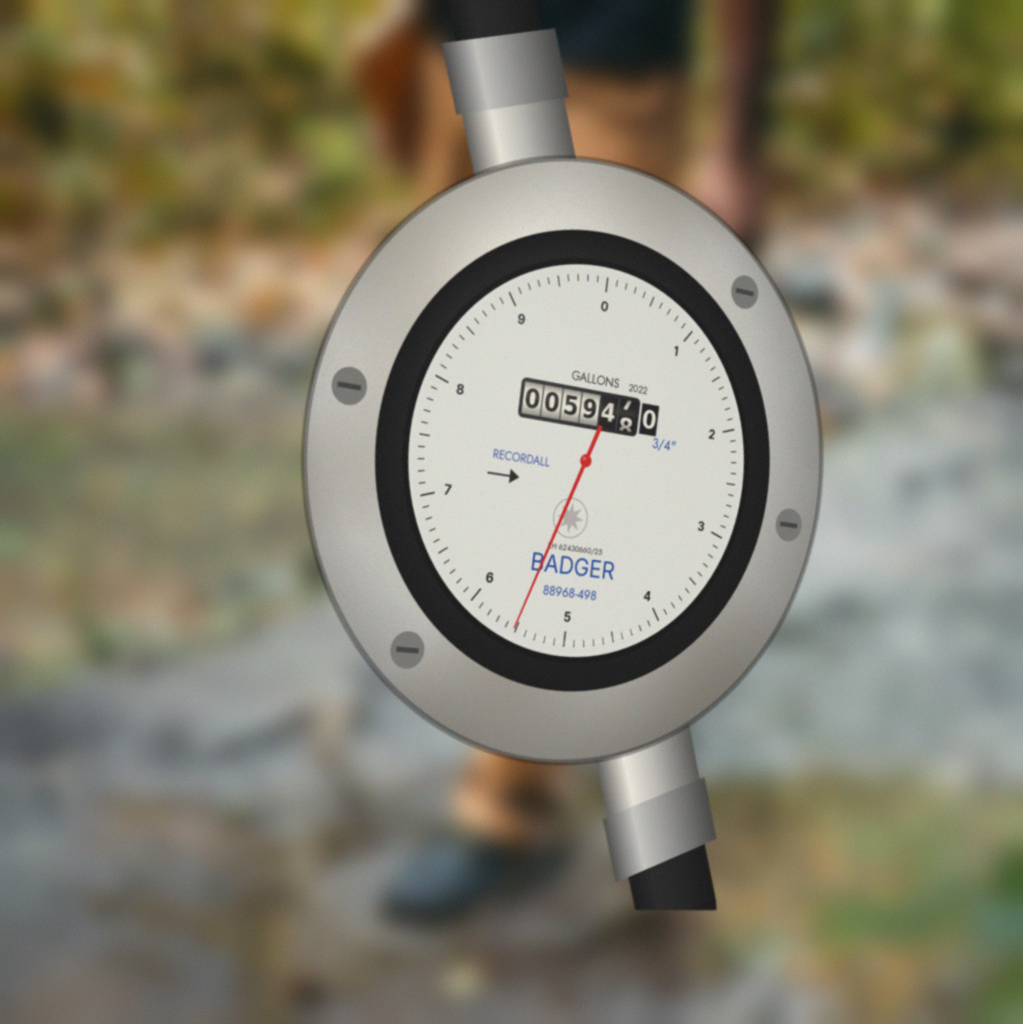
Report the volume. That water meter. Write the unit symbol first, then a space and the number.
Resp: gal 59475.5
